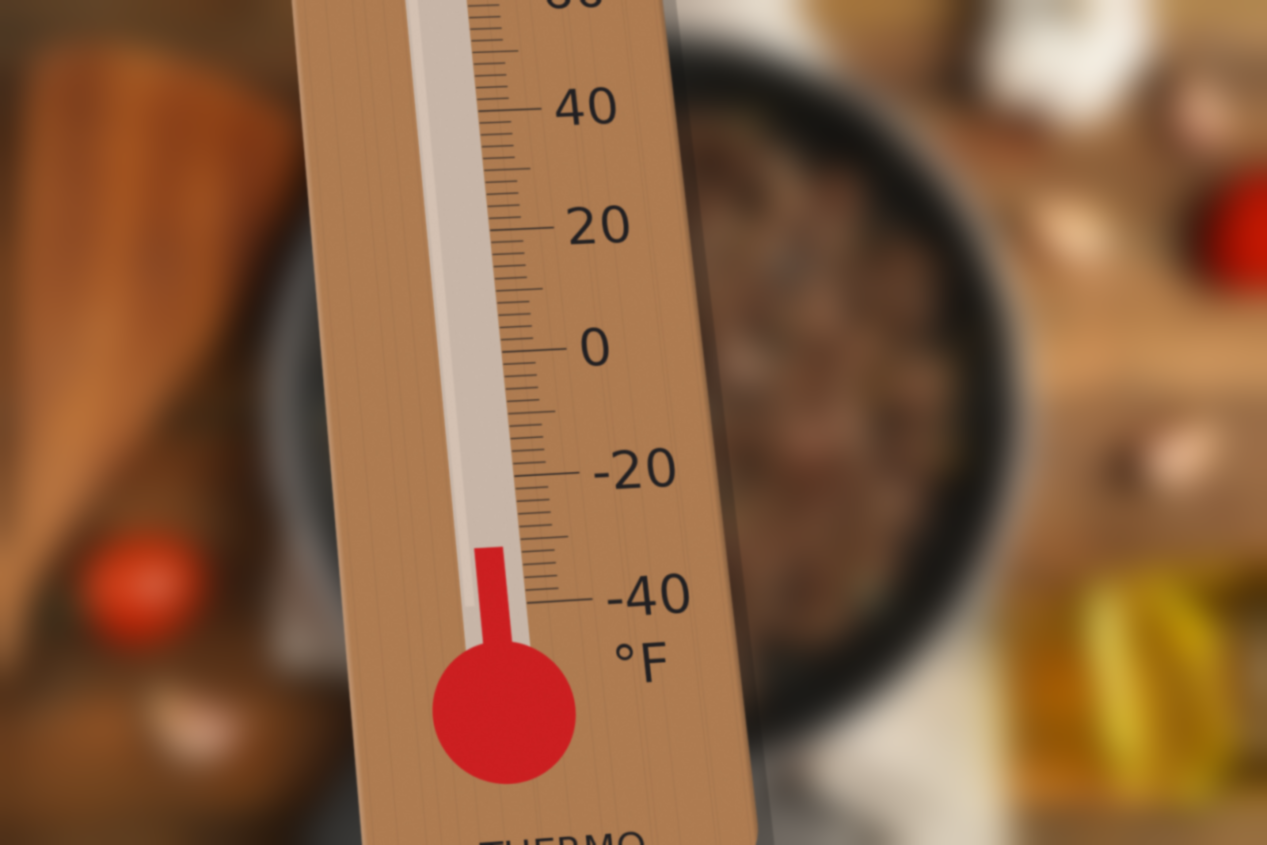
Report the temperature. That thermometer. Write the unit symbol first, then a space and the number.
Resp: °F -31
